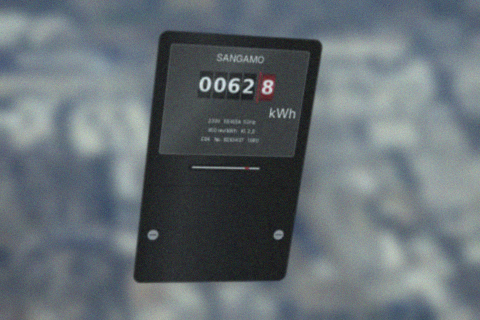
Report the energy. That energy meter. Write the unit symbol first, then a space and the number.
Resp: kWh 62.8
